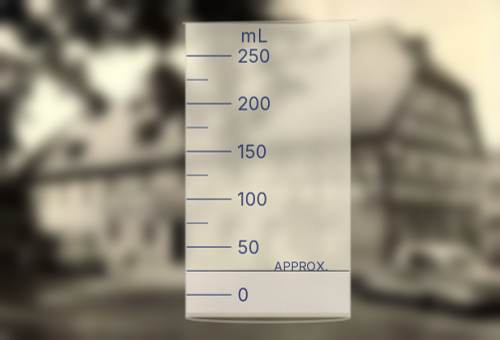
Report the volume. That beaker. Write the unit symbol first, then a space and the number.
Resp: mL 25
